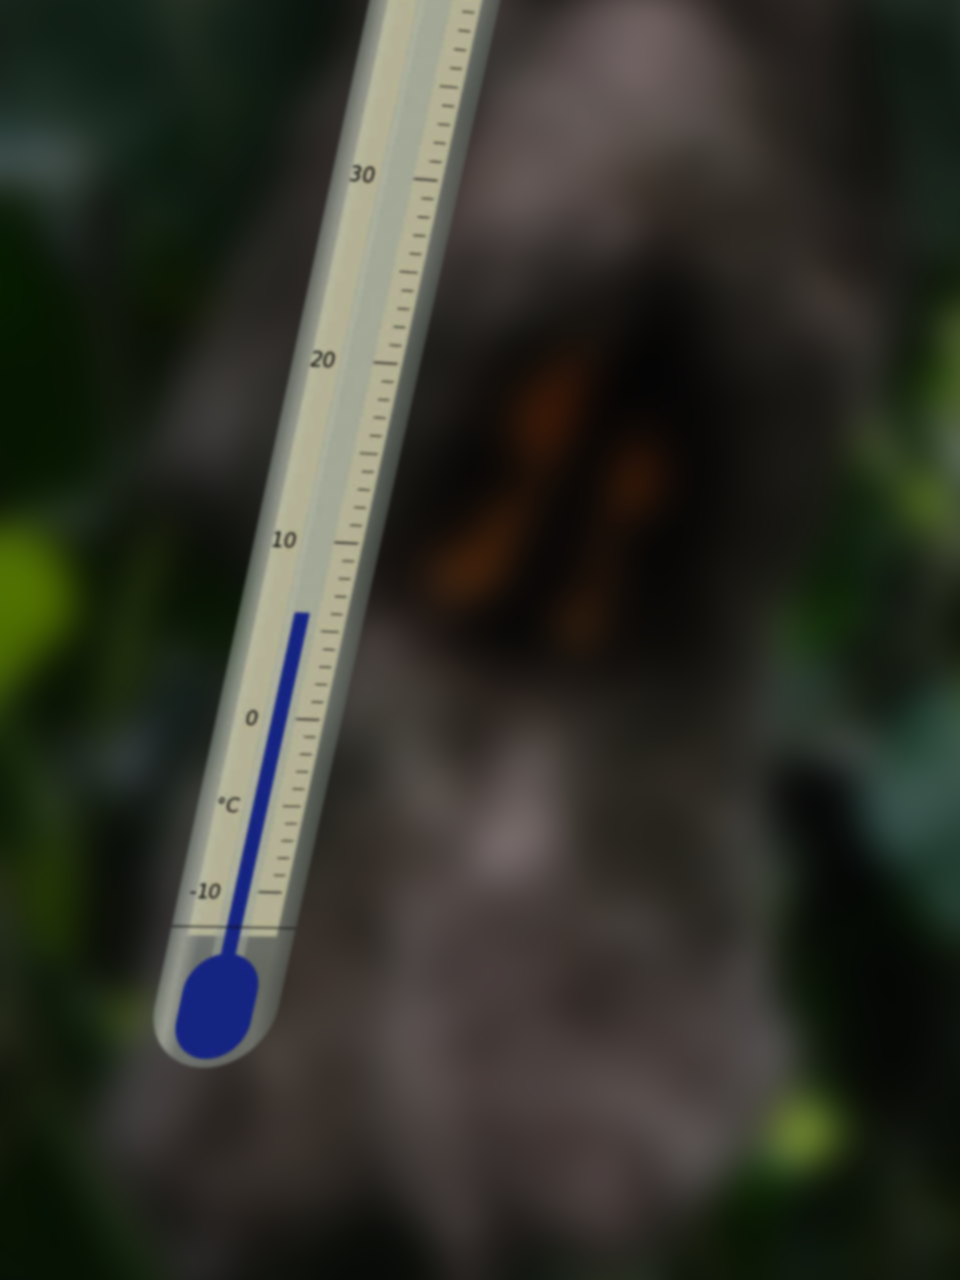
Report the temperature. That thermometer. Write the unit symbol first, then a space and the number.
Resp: °C 6
